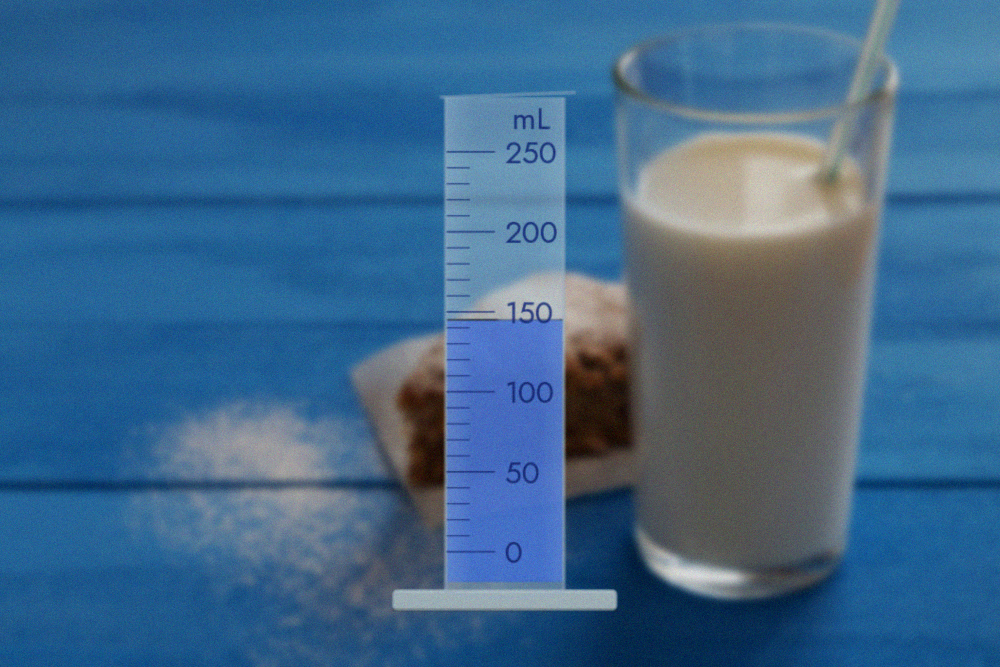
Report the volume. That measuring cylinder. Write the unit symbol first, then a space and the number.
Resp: mL 145
